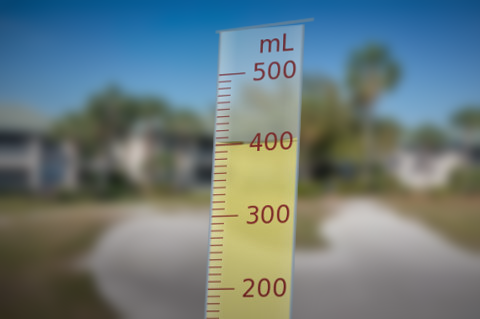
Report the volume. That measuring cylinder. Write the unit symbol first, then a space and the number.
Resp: mL 400
